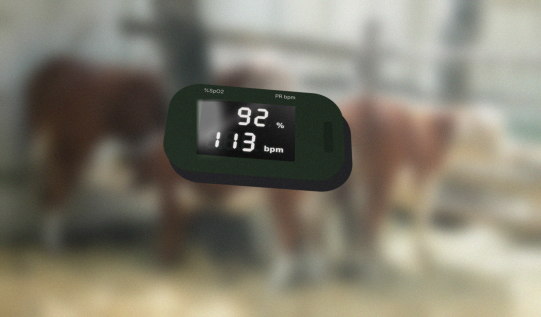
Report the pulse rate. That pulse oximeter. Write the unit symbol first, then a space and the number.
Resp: bpm 113
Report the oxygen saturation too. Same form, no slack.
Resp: % 92
